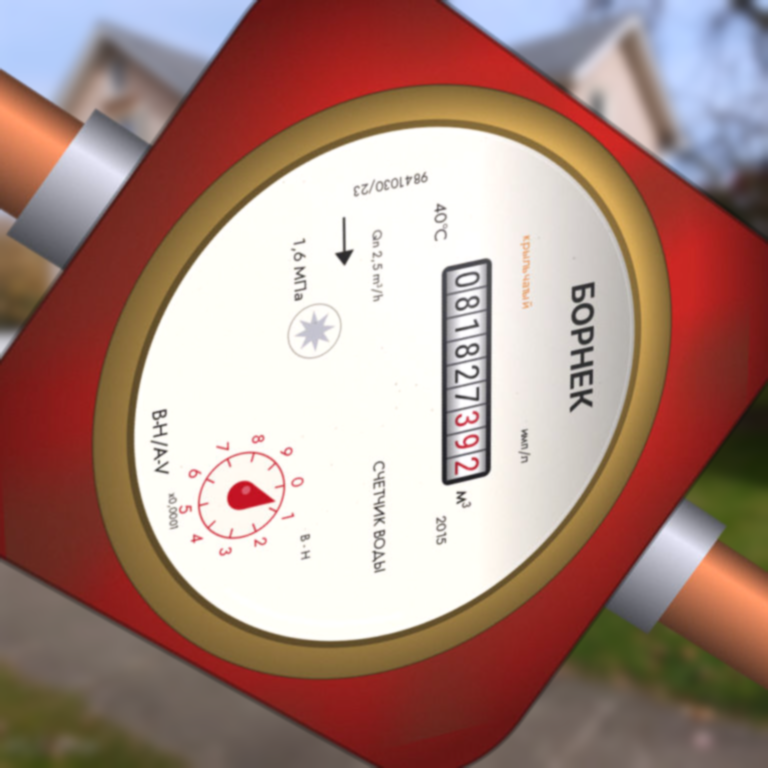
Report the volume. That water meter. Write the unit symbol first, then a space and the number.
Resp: m³ 81827.3920
